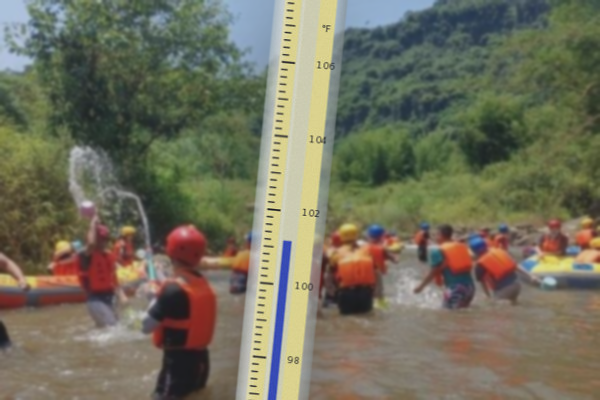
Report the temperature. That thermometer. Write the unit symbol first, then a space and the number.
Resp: °F 101.2
